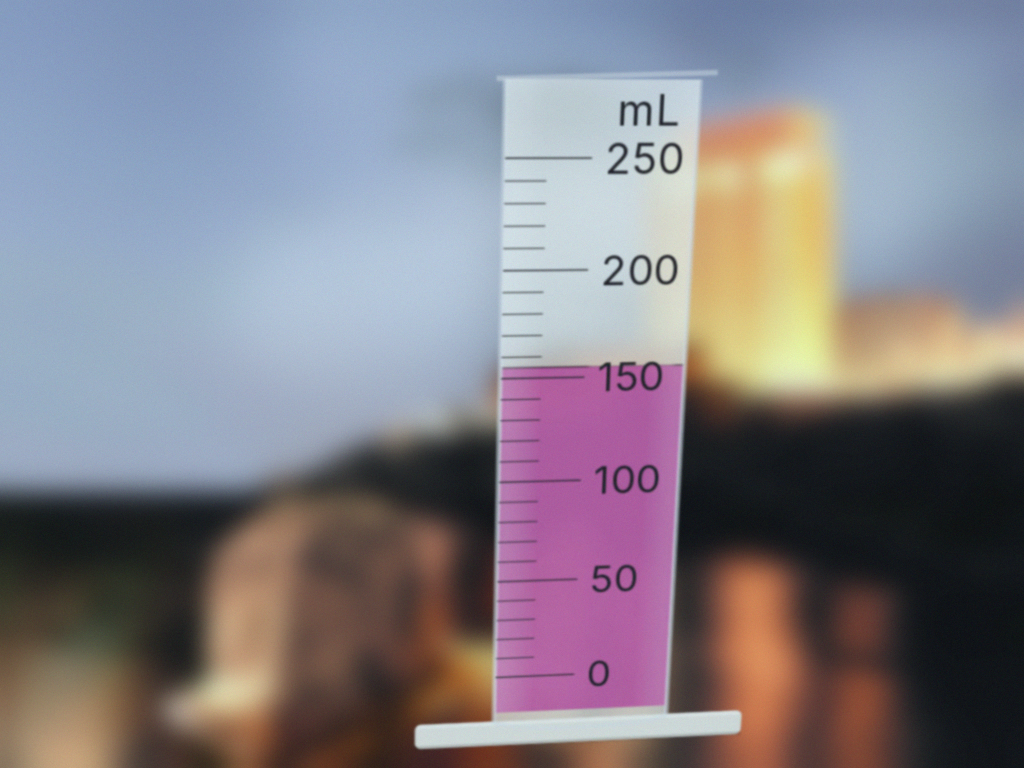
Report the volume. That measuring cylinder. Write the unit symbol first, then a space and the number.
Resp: mL 155
